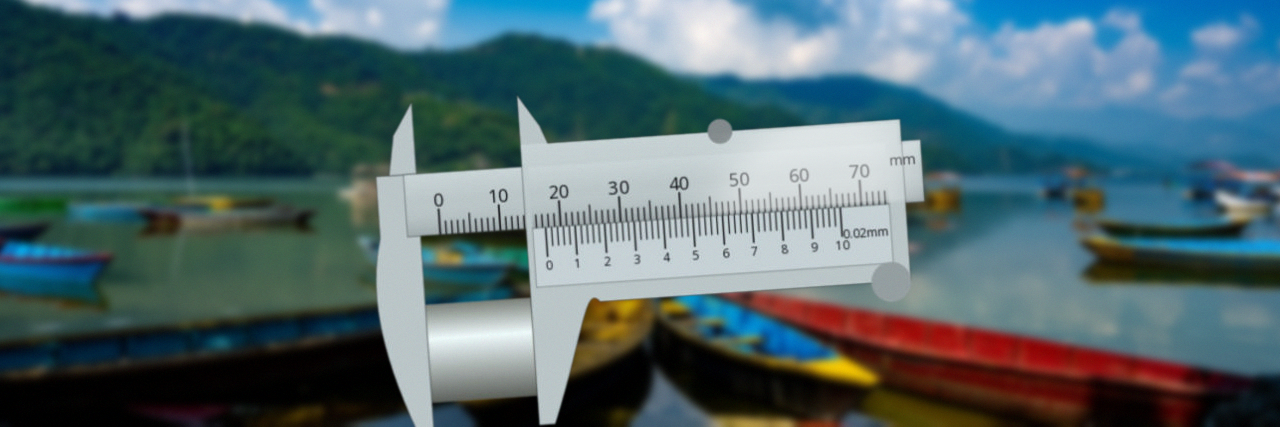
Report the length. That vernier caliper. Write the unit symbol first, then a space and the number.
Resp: mm 17.5
